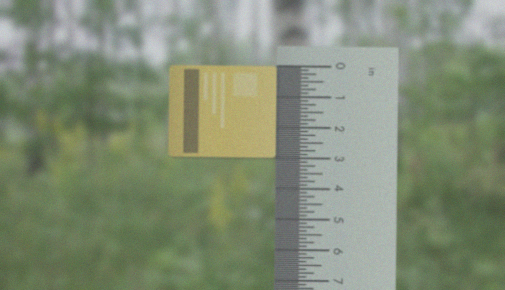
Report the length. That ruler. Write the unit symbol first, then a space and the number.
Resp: in 3
